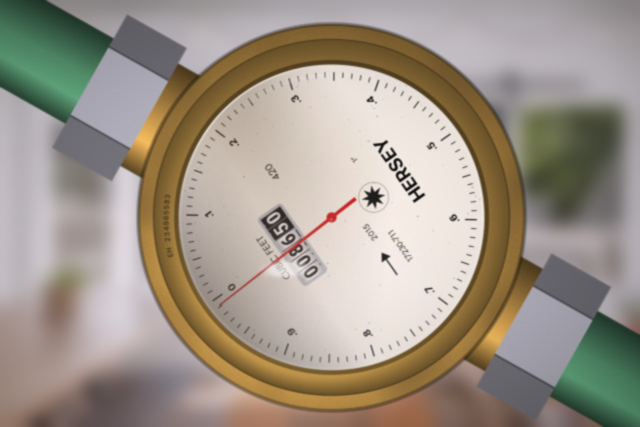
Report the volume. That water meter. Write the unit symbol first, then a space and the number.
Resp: ft³ 8649.99
